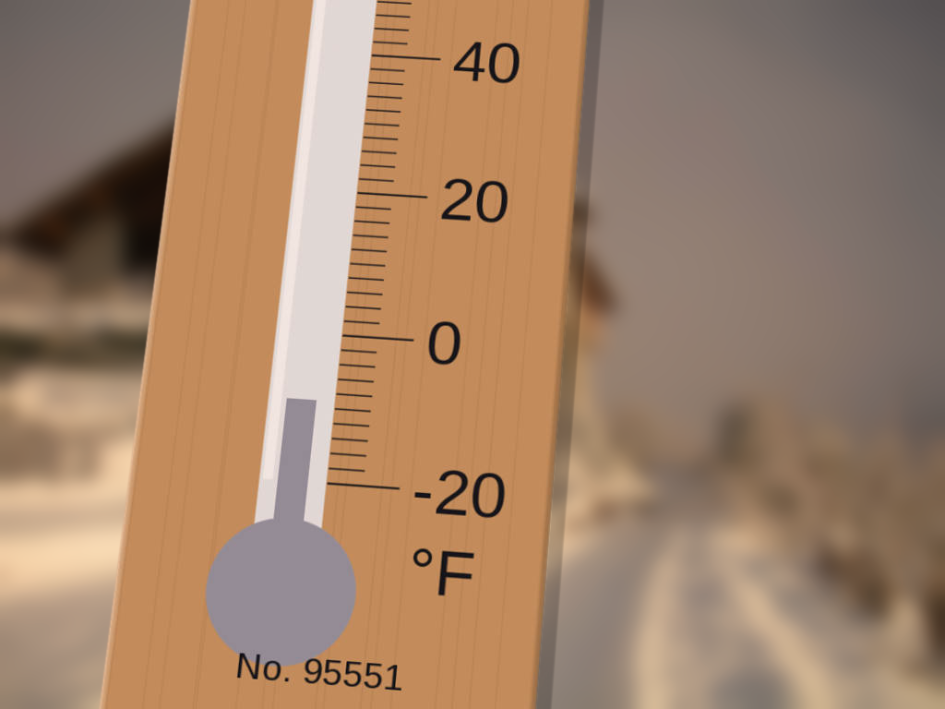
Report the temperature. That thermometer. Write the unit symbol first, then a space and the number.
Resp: °F -9
